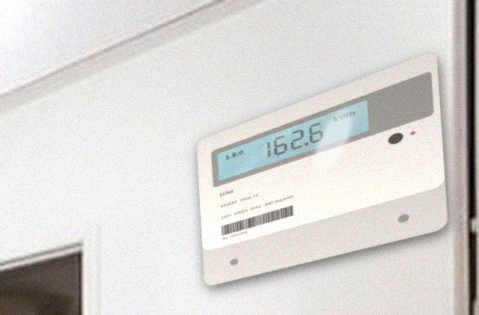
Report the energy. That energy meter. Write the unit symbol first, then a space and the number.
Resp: kWh 162.6
